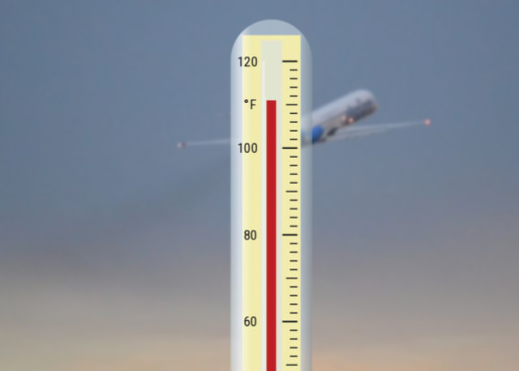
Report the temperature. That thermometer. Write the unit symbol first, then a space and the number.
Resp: °F 111
